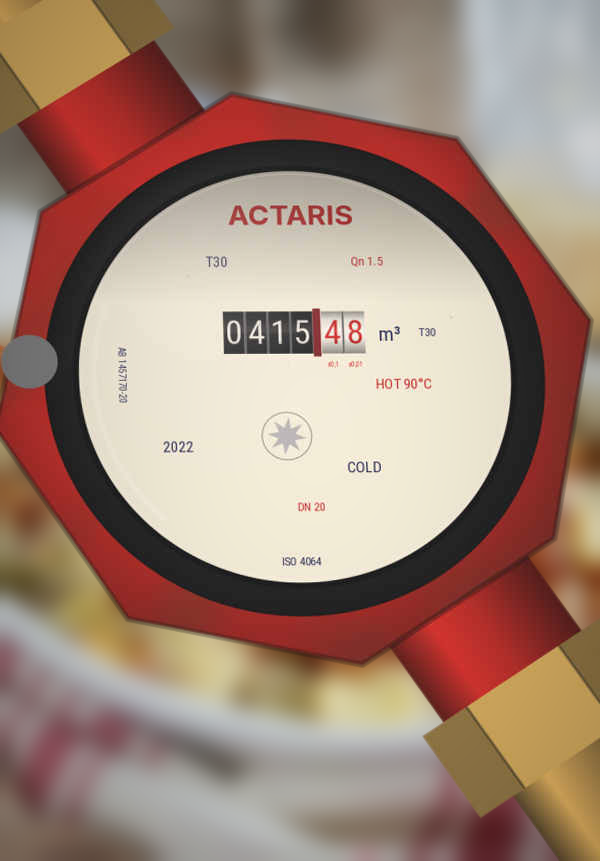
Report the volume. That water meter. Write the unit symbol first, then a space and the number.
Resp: m³ 415.48
